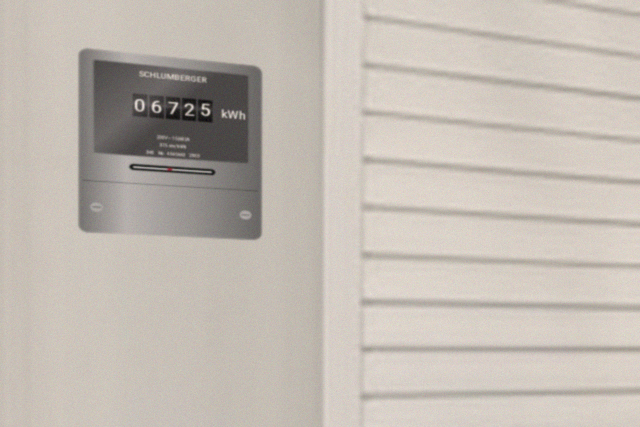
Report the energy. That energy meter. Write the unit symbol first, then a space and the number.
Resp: kWh 6725
